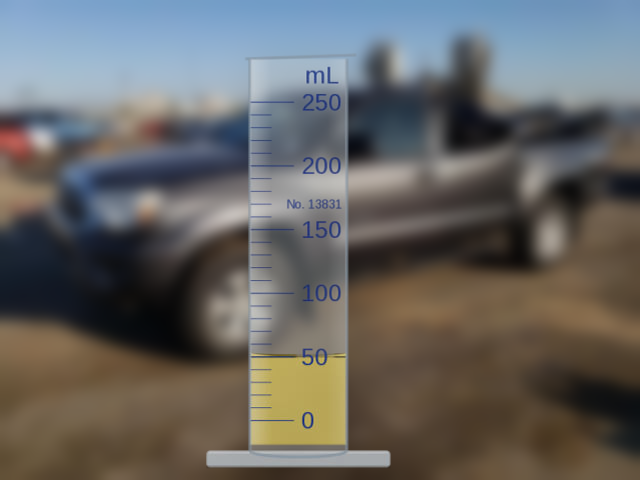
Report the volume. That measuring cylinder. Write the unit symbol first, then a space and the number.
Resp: mL 50
